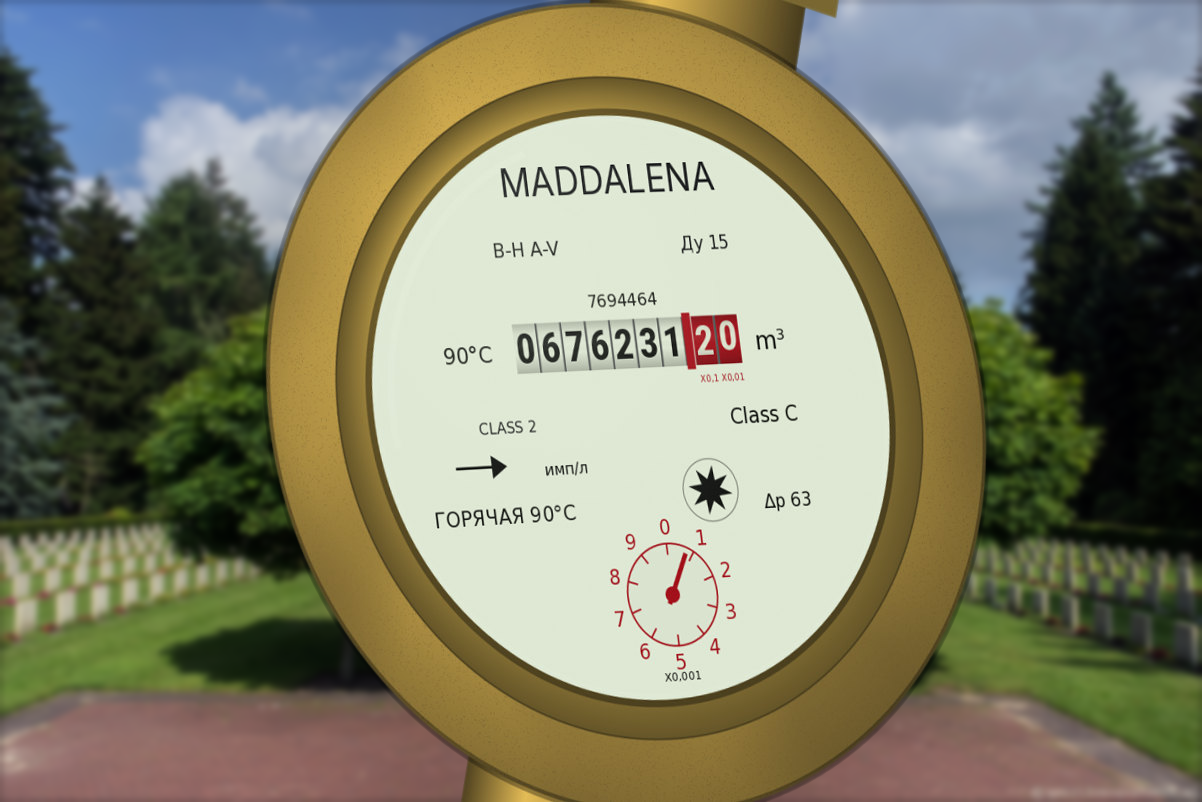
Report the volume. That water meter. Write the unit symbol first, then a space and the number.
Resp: m³ 676231.200
